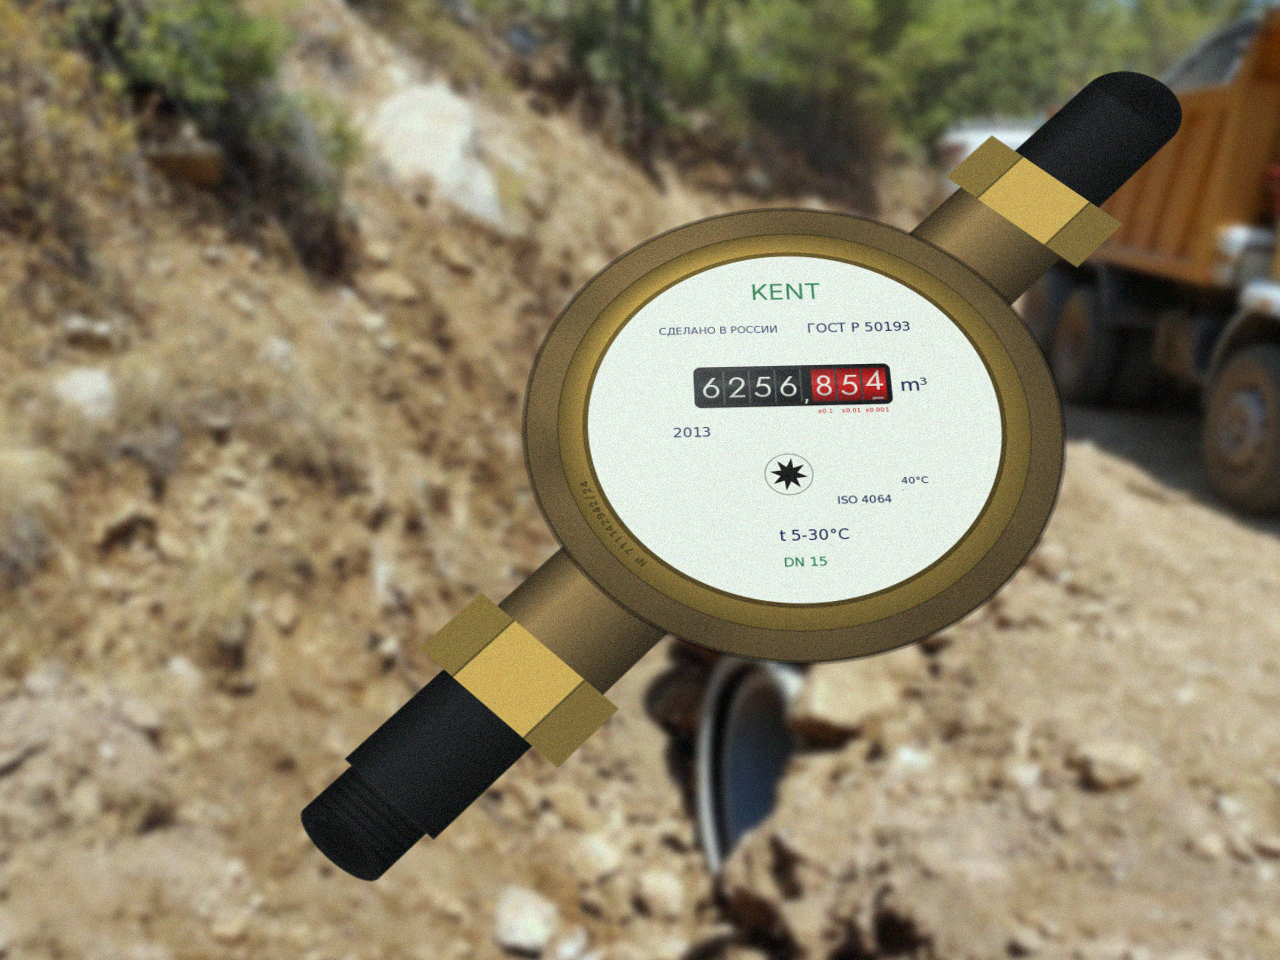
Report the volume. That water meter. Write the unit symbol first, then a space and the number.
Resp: m³ 6256.854
